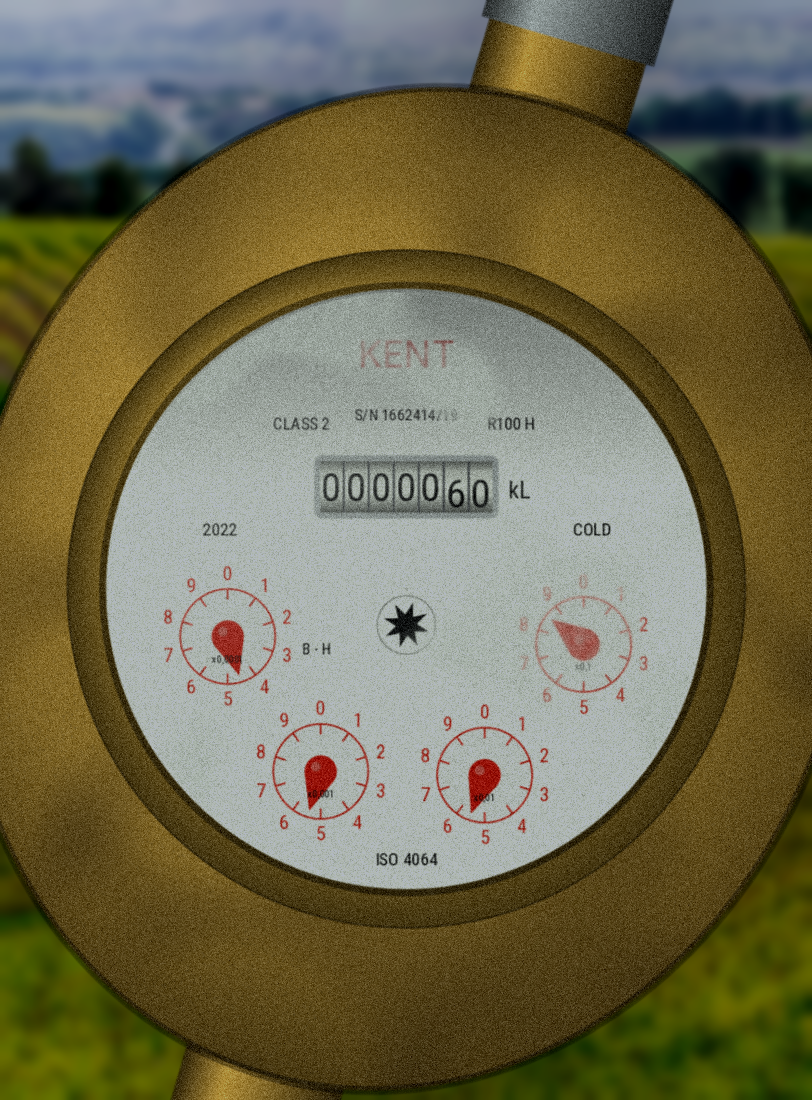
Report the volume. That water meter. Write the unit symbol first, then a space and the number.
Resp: kL 59.8554
